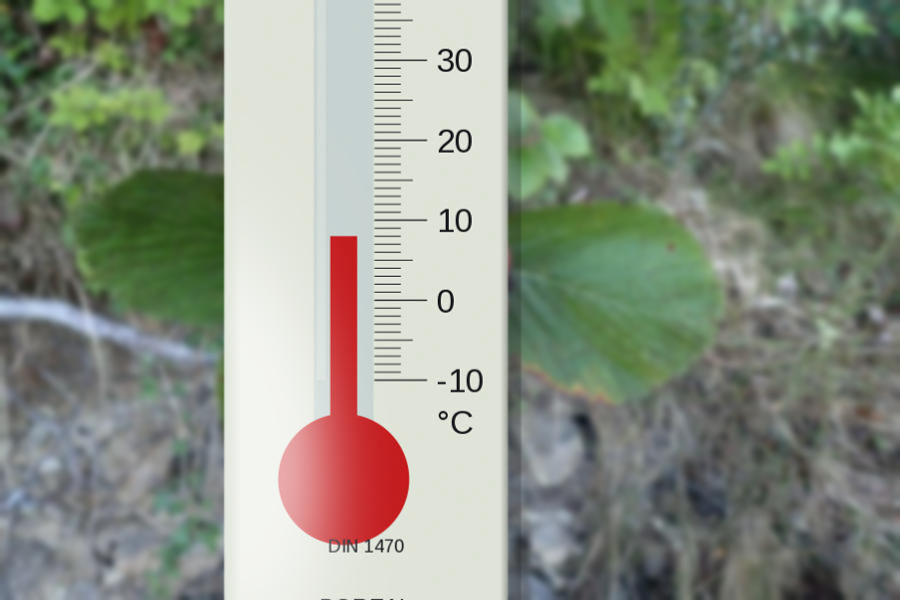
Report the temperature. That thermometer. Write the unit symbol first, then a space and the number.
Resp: °C 8
